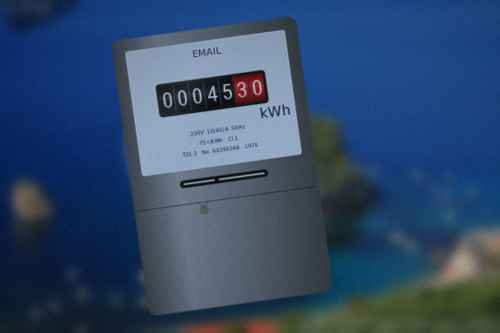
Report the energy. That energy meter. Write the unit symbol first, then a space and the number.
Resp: kWh 45.30
